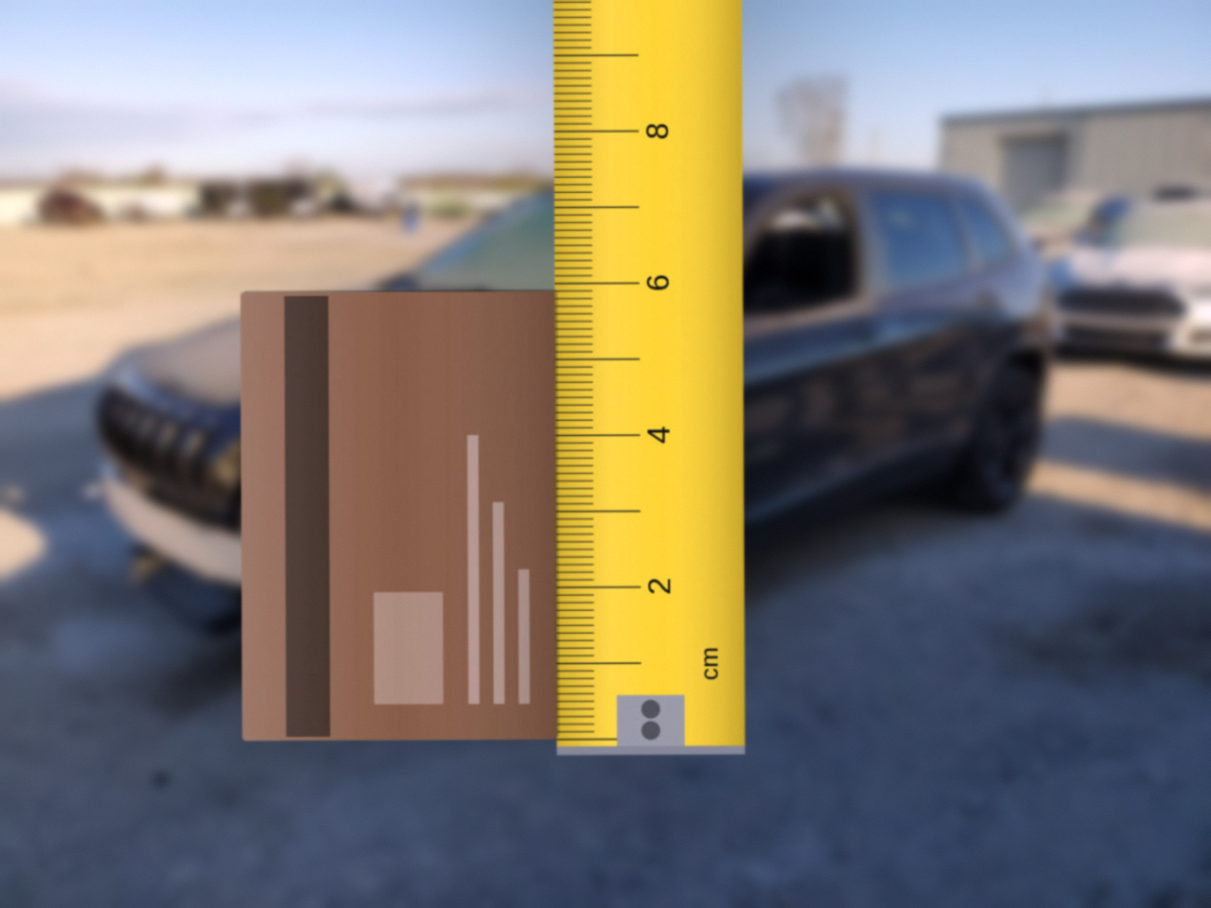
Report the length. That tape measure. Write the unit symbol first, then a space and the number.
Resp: cm 5.9
